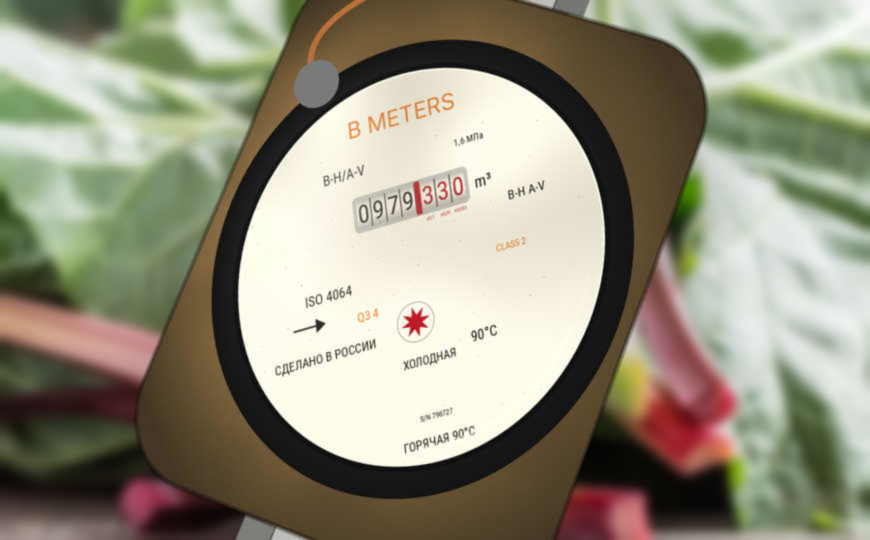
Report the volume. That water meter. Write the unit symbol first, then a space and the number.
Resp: m³ 979.330
